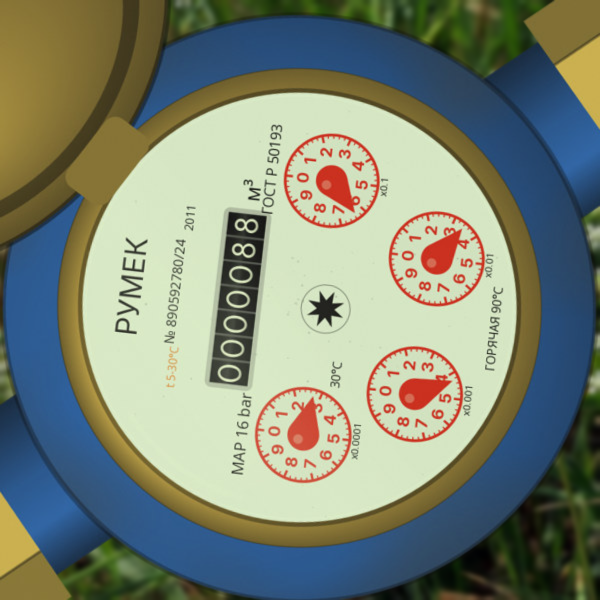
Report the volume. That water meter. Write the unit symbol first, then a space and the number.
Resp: m³ 88.6342
